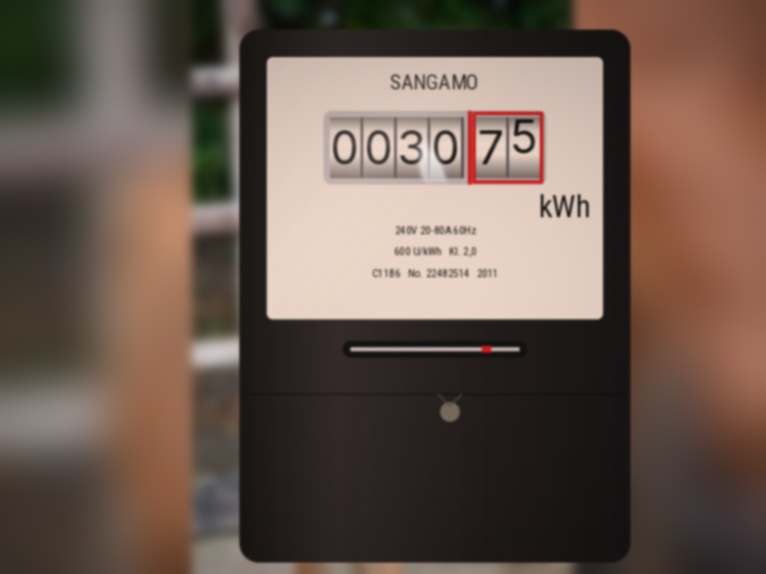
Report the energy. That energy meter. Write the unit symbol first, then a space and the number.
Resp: kWh 30.75
